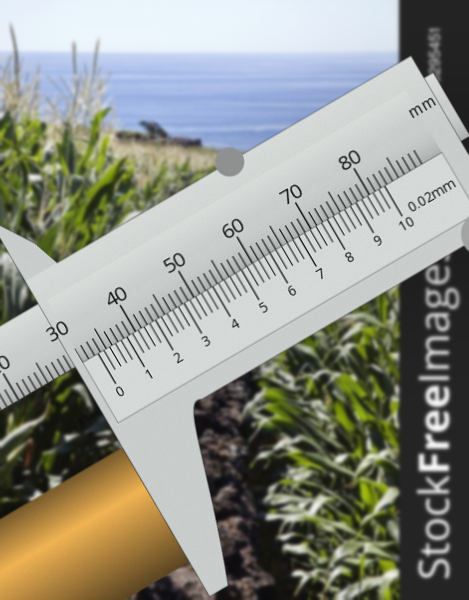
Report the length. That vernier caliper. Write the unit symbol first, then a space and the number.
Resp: mm 33.6
